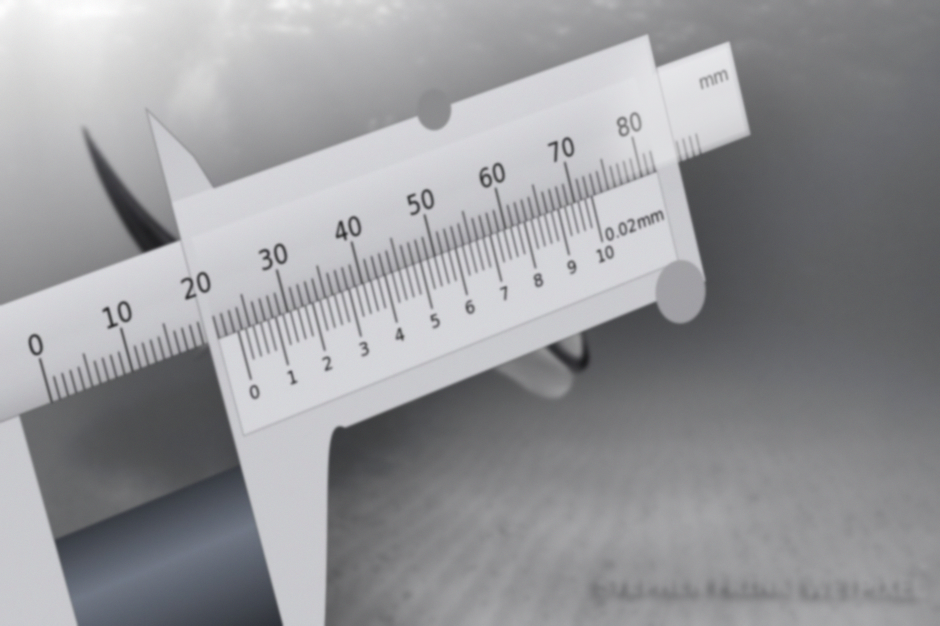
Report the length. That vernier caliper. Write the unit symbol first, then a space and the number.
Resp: mm 23.5
